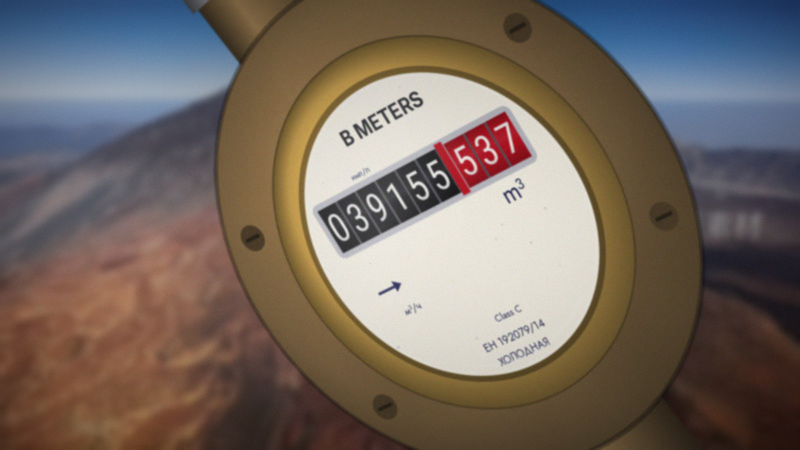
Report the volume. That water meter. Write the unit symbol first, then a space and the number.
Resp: m³ 39155.537
